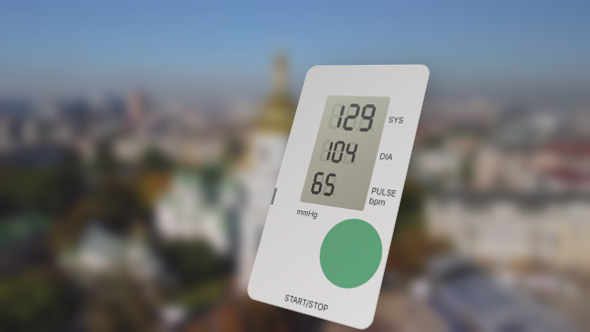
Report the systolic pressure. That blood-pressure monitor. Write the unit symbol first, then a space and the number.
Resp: mmHg 129
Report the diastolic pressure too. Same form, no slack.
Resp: mmHg 104
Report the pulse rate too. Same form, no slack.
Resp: bpm 65
